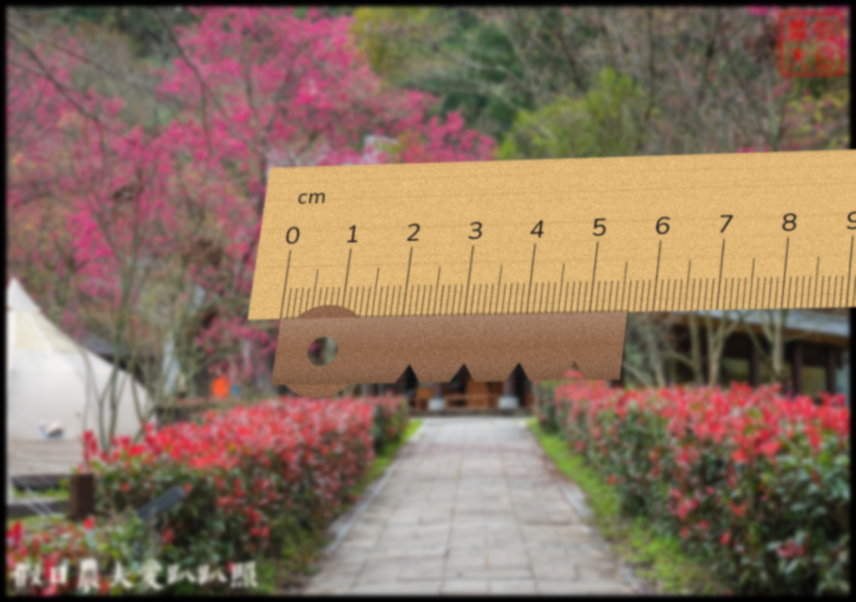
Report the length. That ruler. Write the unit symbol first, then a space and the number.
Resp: cm 5.6
